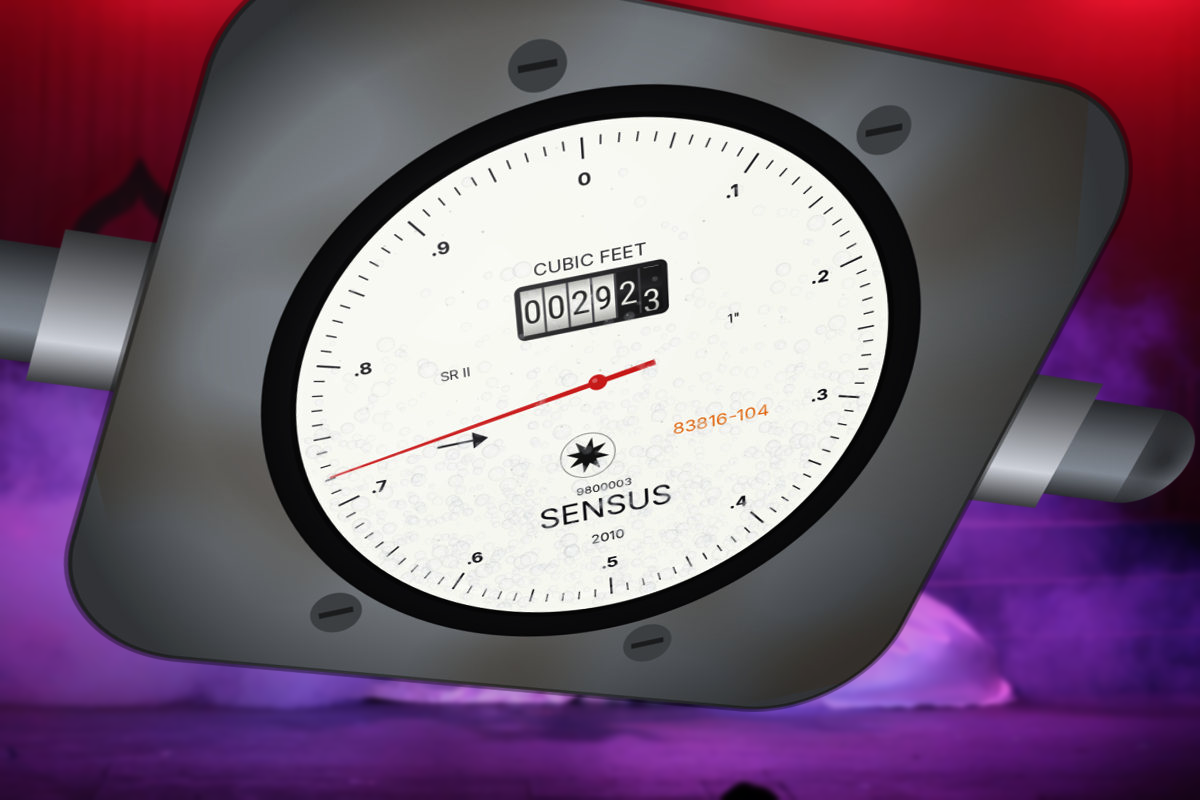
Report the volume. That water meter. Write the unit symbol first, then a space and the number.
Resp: ft³ 2922.72
